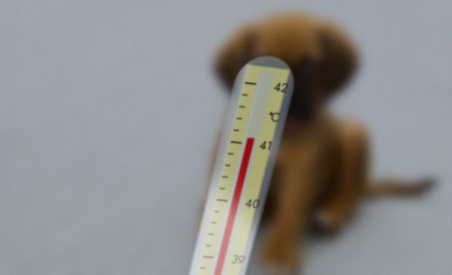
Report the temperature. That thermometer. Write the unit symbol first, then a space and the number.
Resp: °C 41.1
